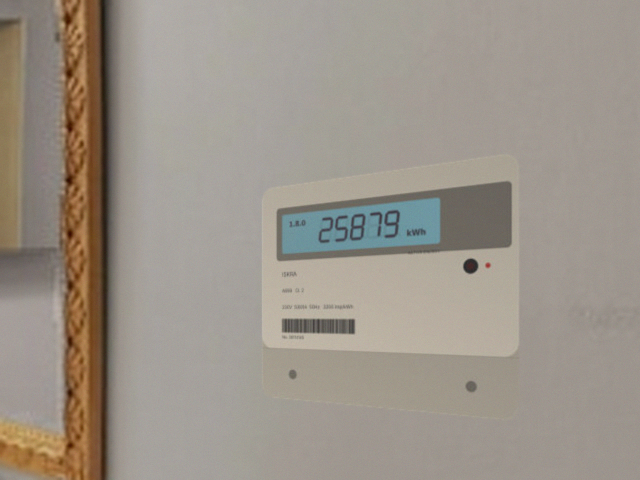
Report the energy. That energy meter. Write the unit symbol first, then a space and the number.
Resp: kWh 25879
